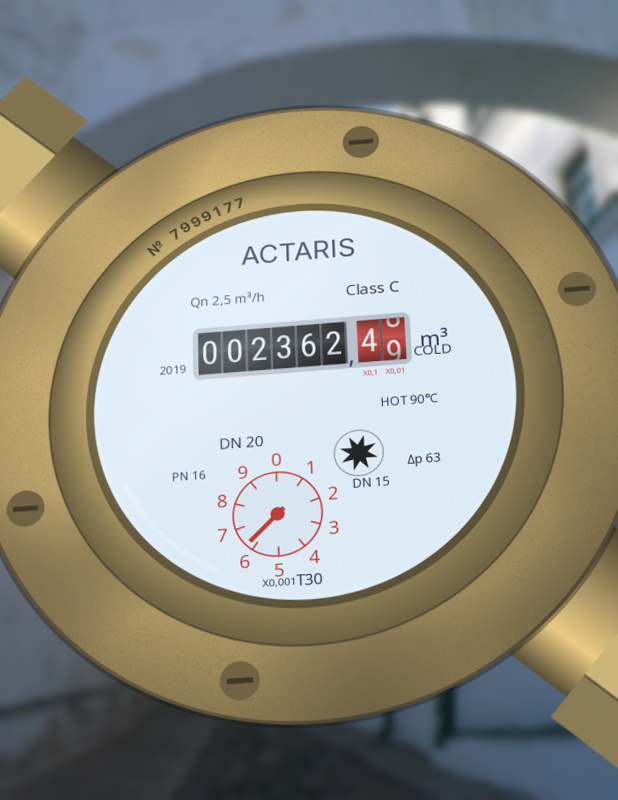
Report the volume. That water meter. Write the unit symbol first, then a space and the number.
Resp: m³ 2362.486
